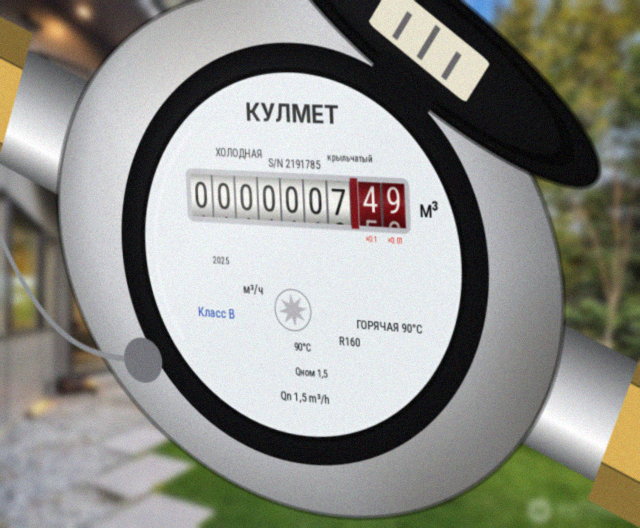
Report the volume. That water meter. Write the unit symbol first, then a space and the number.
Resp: m³ 7.49
